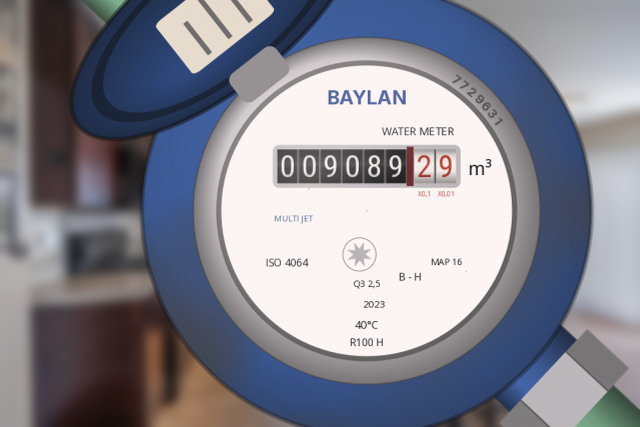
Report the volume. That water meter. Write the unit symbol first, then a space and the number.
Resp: m³ 9089.29
